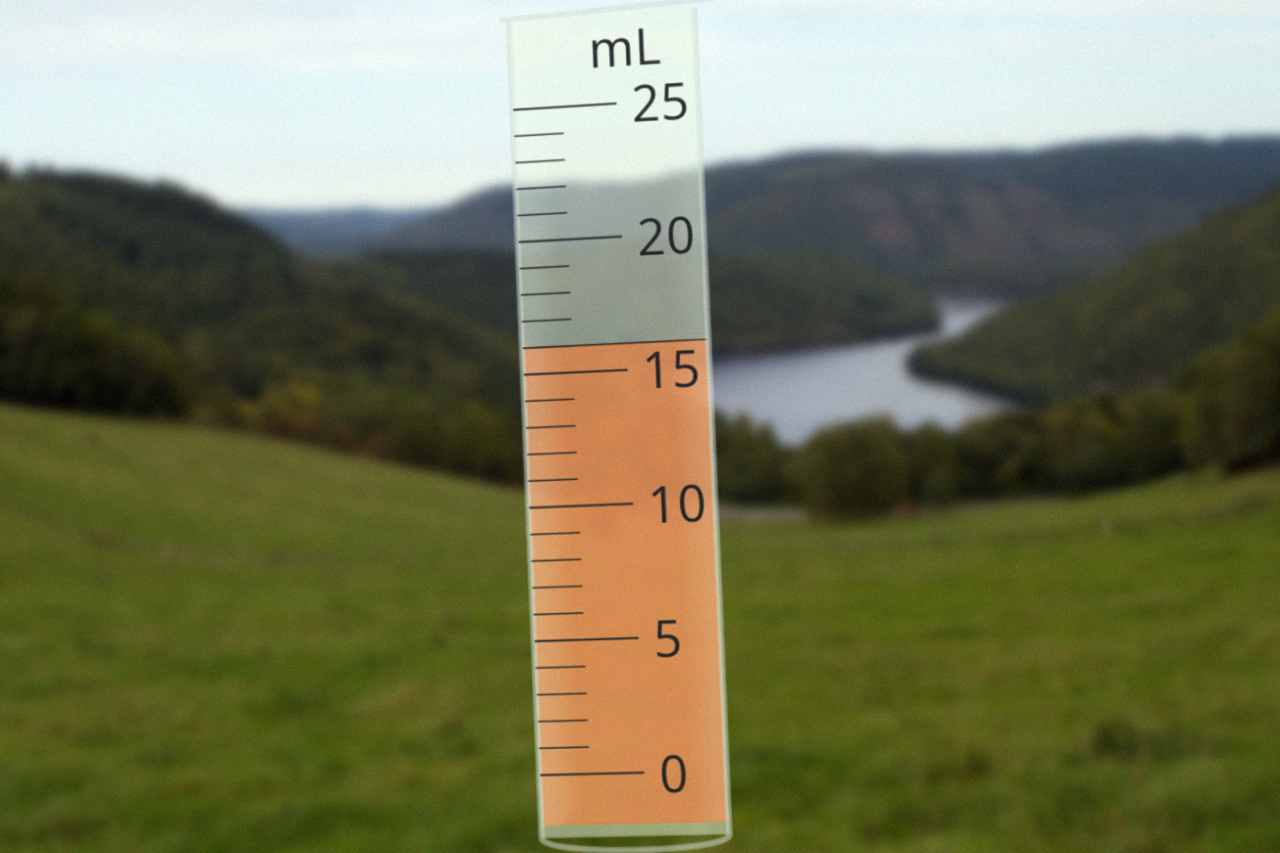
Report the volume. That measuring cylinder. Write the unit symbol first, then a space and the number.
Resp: mL 16
